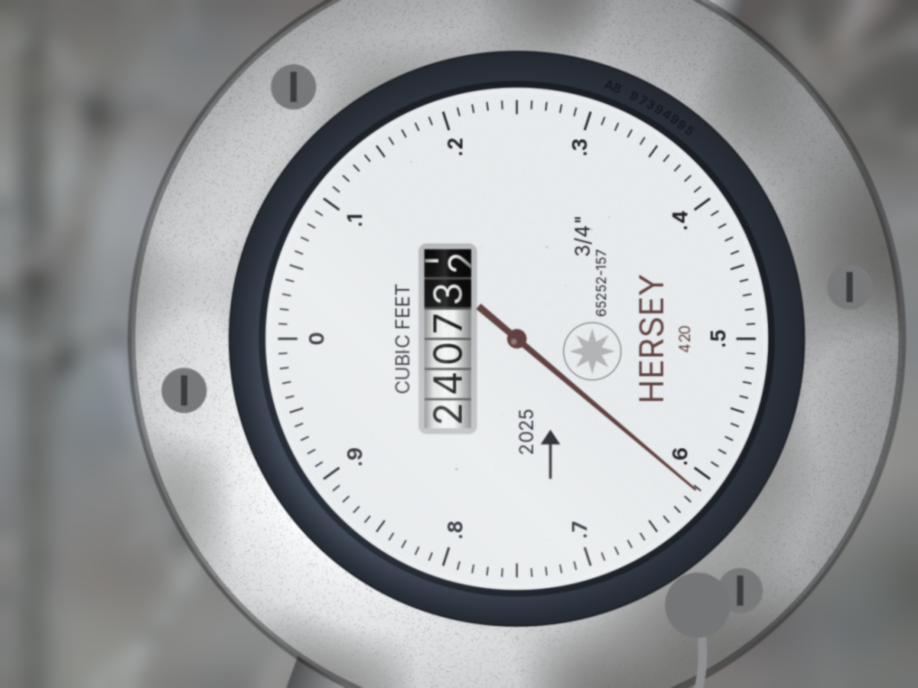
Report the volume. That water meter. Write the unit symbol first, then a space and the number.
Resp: ft³ 240731.61
